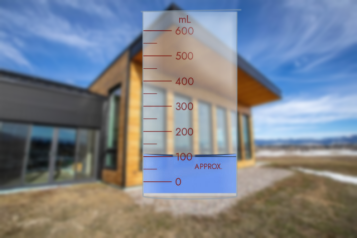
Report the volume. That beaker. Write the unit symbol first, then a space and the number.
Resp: mL 100
